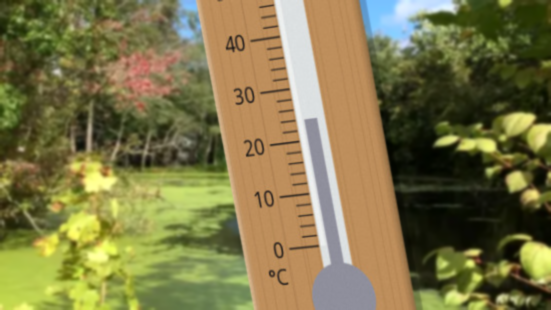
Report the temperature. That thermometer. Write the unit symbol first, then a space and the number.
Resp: °C 24
